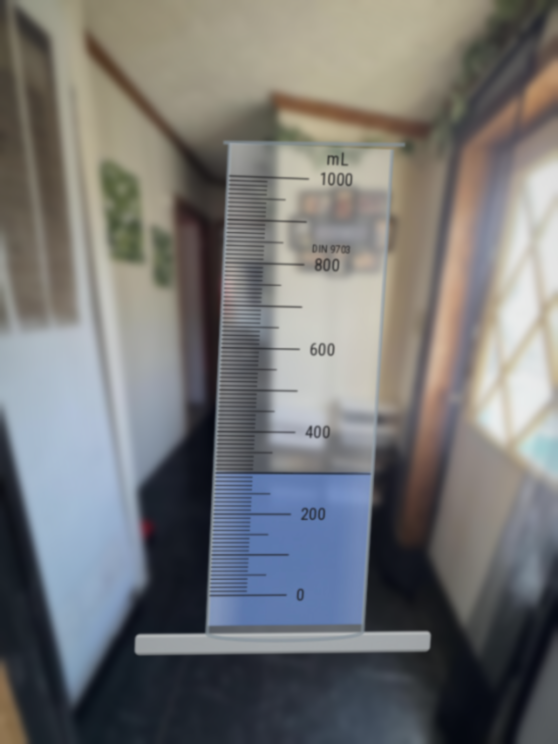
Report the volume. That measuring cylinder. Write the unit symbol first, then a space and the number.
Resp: mL 300
